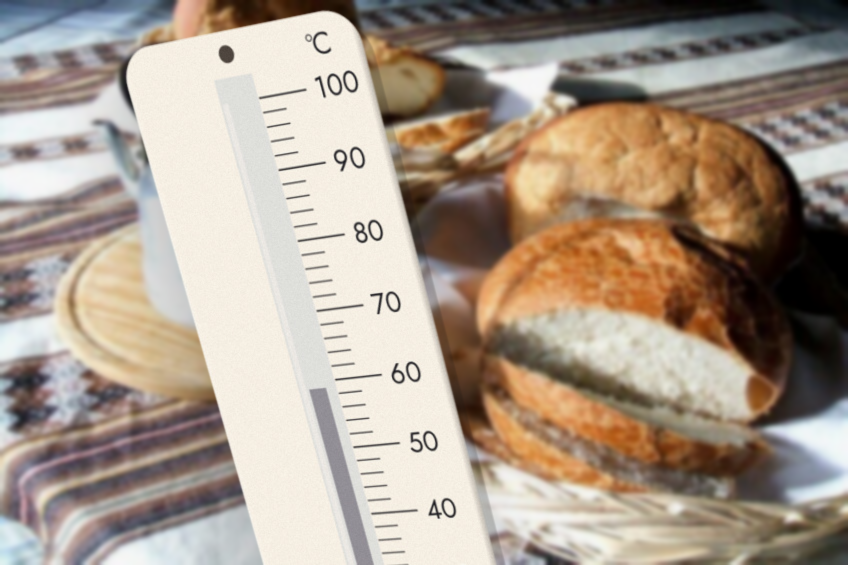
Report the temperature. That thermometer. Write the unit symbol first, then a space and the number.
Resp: °C 59
